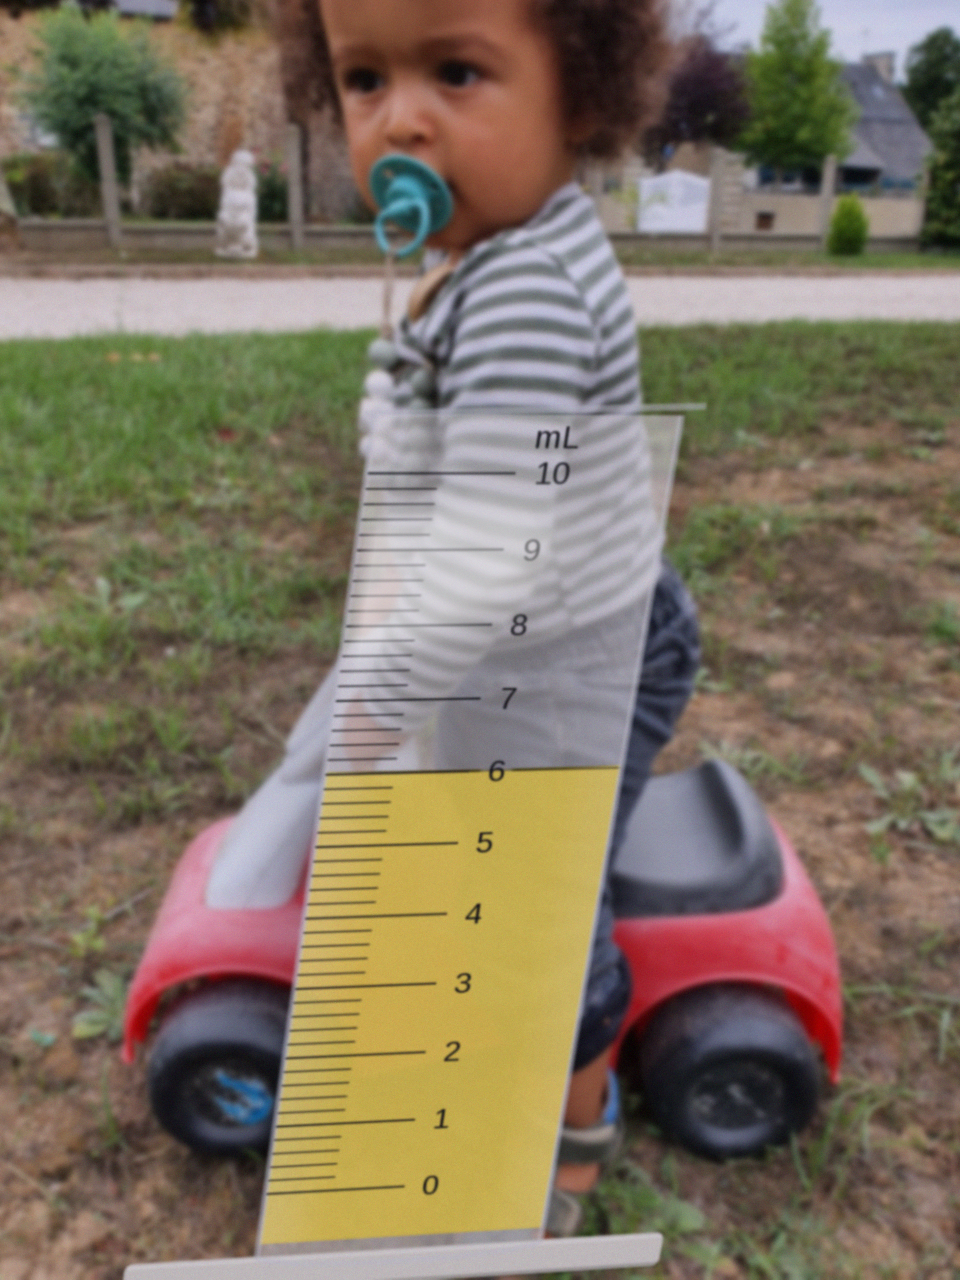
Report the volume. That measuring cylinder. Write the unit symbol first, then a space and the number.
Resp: mL 6
